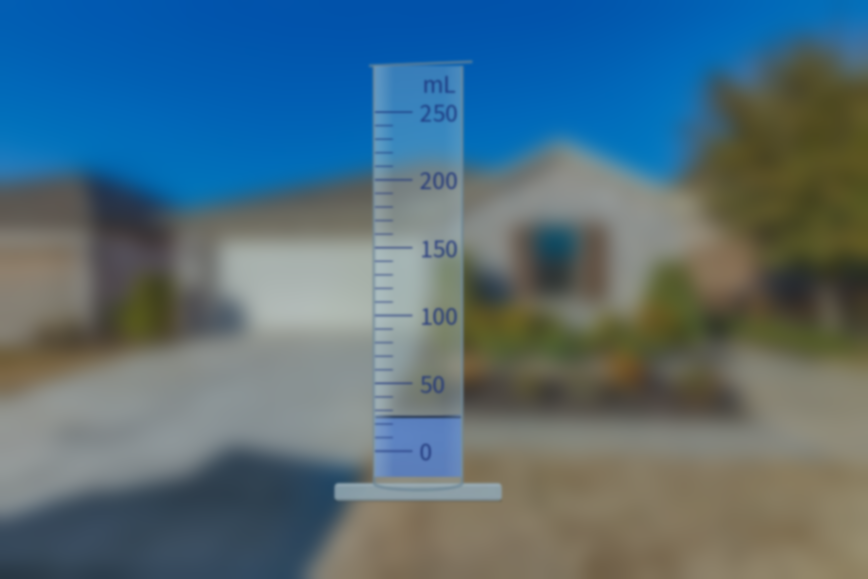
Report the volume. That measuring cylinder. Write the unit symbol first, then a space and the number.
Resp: mL 25
